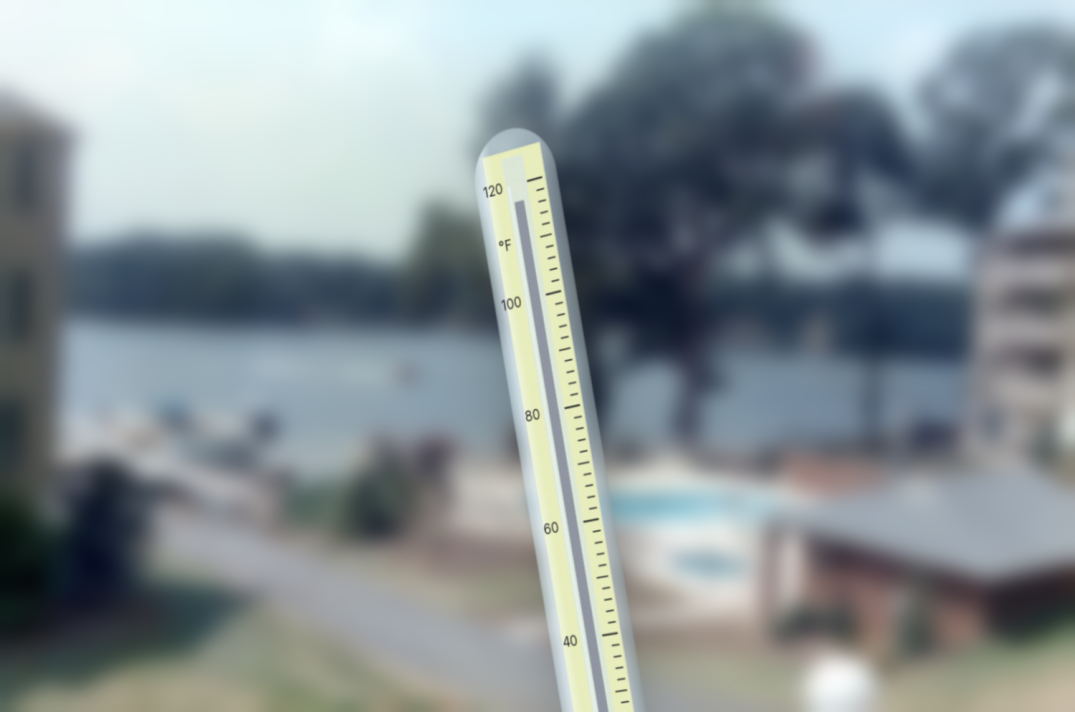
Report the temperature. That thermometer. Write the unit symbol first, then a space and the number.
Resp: °F 117
